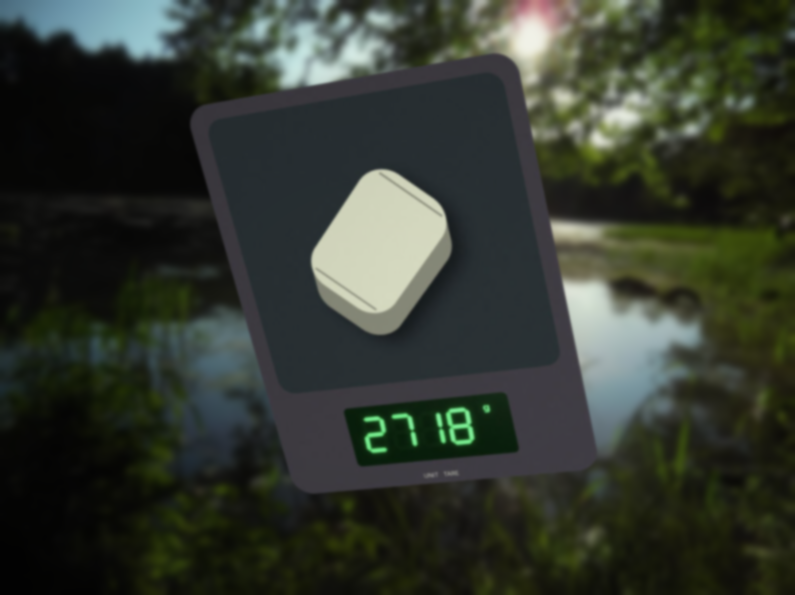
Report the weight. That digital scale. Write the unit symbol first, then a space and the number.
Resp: g 2718
